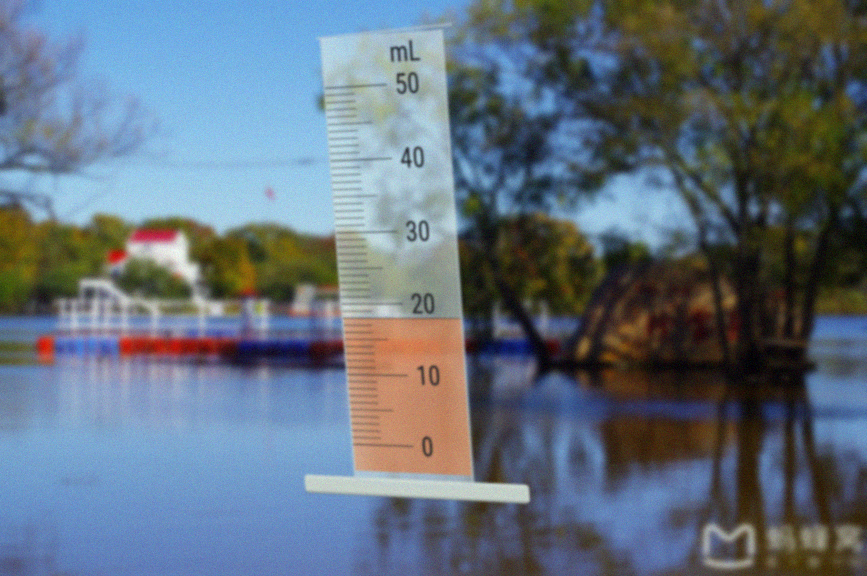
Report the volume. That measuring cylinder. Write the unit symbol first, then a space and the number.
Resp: mL 18
